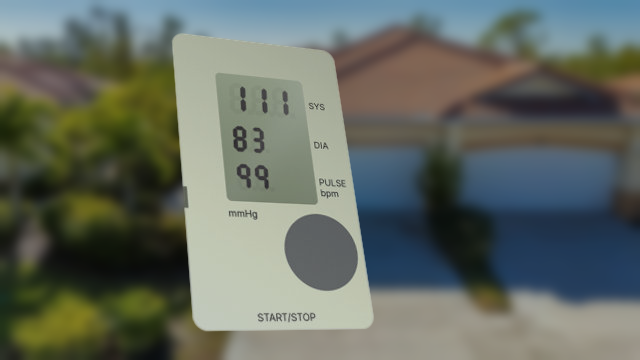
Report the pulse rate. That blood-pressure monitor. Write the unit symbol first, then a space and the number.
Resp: bpm 99
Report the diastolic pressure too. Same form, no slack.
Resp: mmHg 83
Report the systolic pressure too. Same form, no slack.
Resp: mmHg 111
